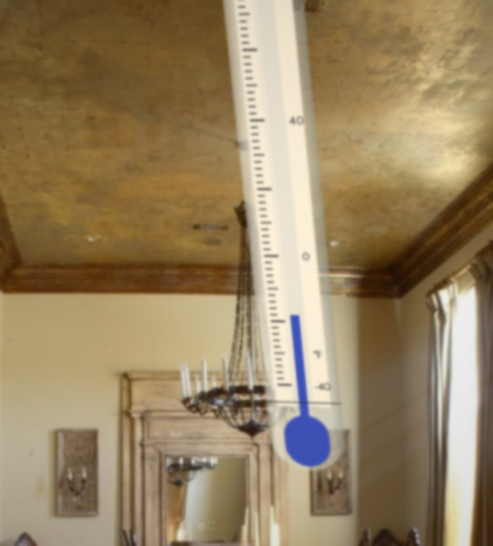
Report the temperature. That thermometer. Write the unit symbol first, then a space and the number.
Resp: °F -18
